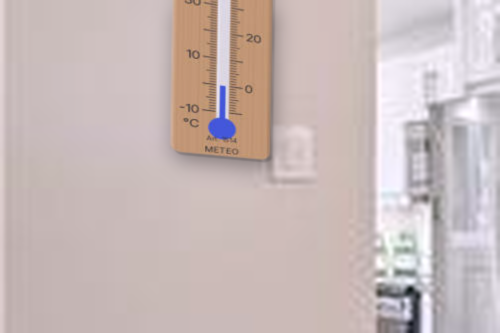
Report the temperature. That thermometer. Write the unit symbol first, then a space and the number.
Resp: °C 0
